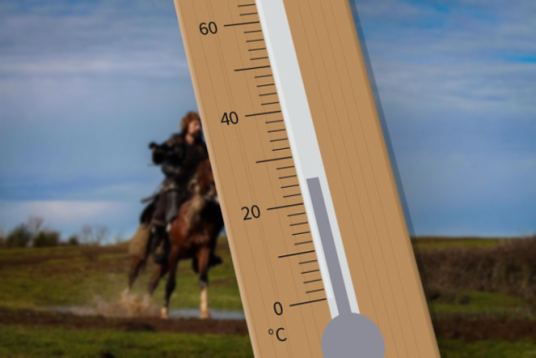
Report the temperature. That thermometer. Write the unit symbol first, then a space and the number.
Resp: °C 25
